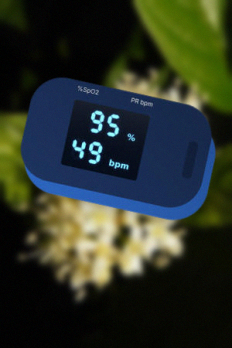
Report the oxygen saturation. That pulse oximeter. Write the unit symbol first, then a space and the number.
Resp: % 95
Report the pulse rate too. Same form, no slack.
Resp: bpm 49
